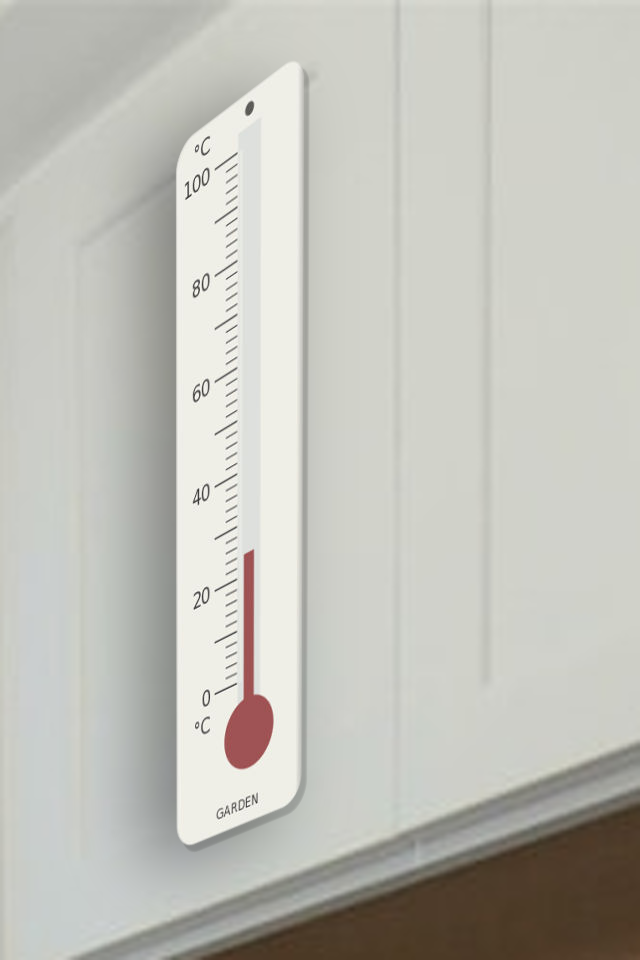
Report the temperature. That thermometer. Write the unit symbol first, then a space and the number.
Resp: °C 24
